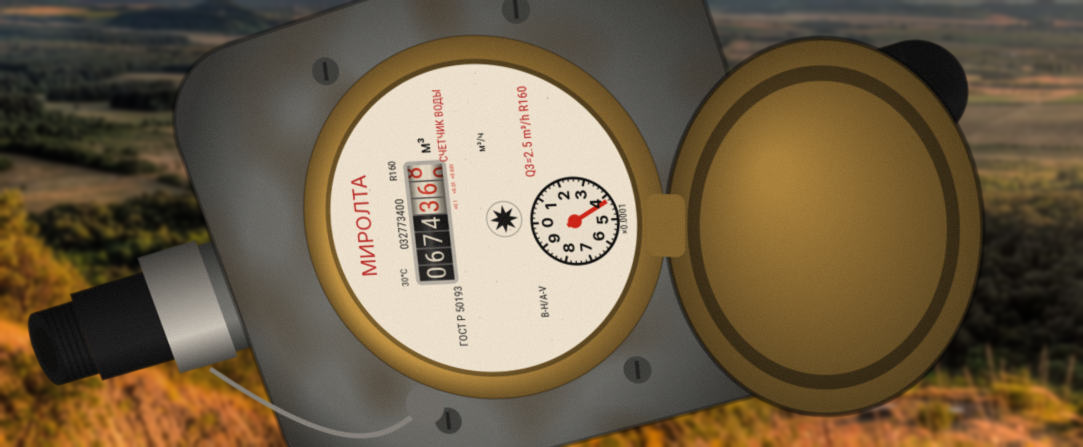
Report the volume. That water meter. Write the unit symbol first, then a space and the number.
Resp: m³ 674.3684
